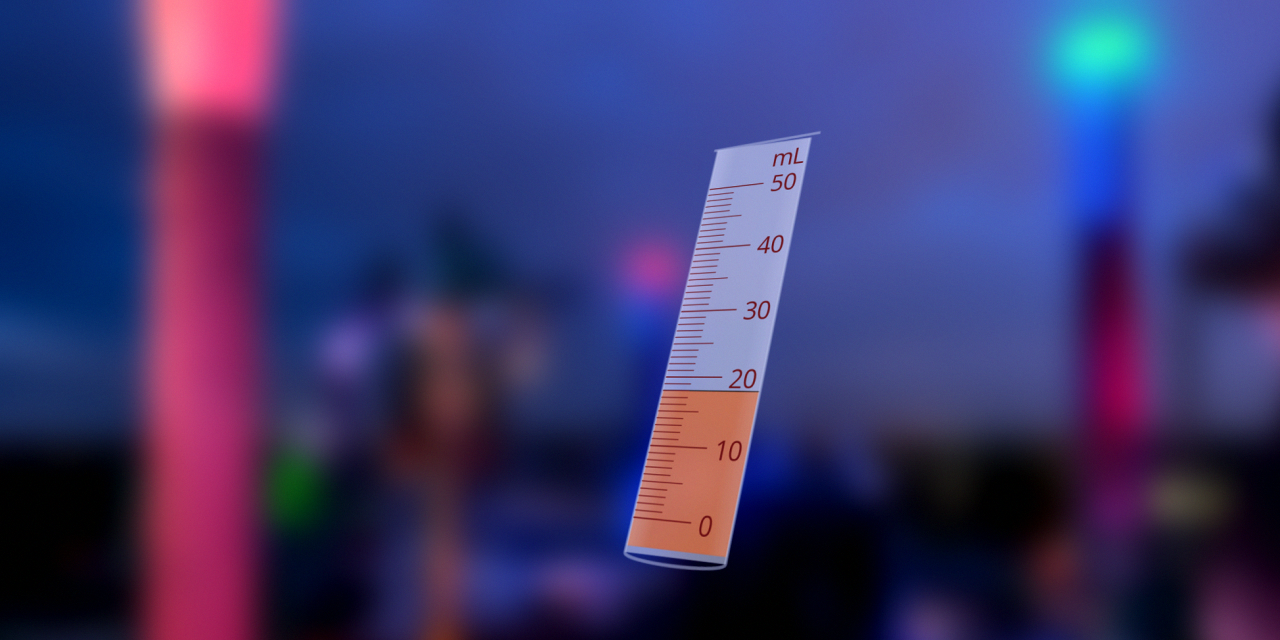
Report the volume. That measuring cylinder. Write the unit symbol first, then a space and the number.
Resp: mL 18
